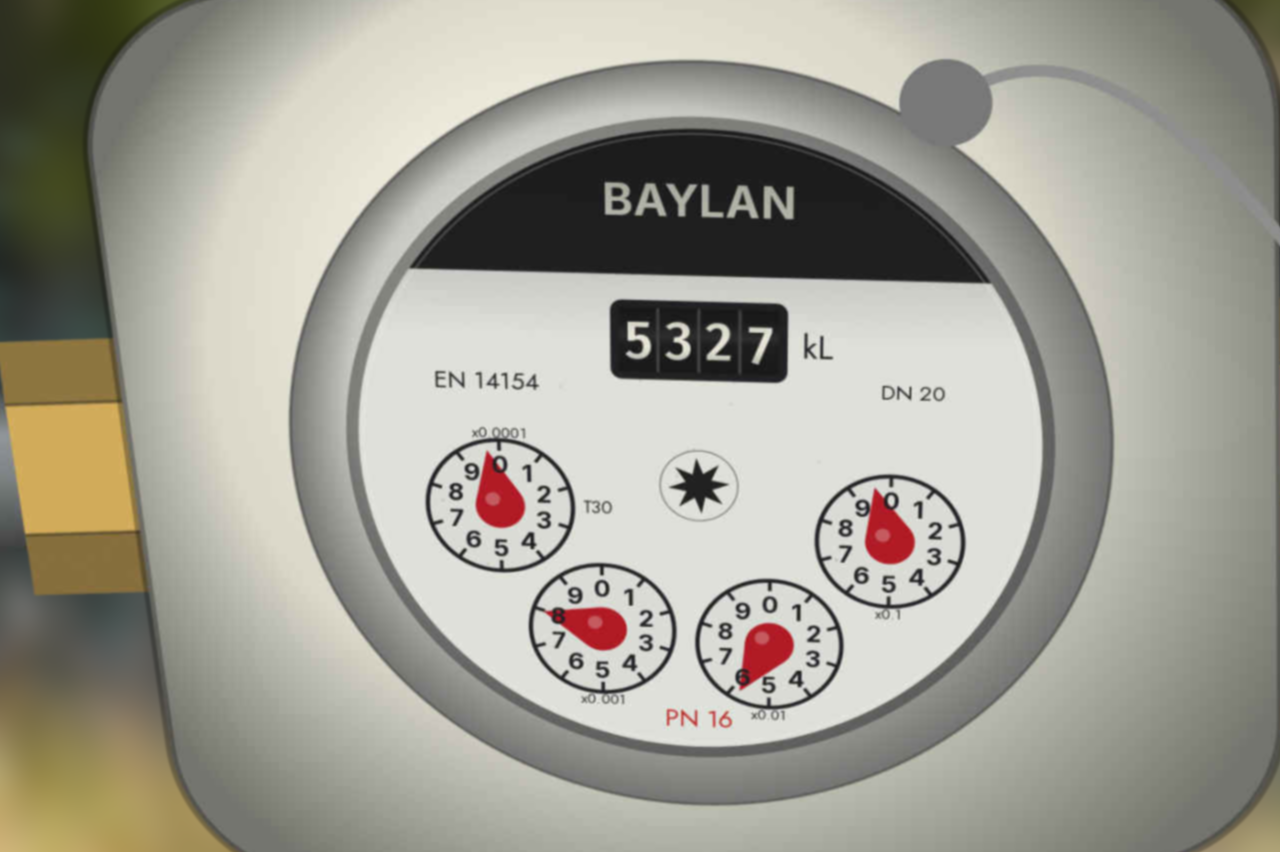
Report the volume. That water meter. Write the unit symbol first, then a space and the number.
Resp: kL 5326.9579
